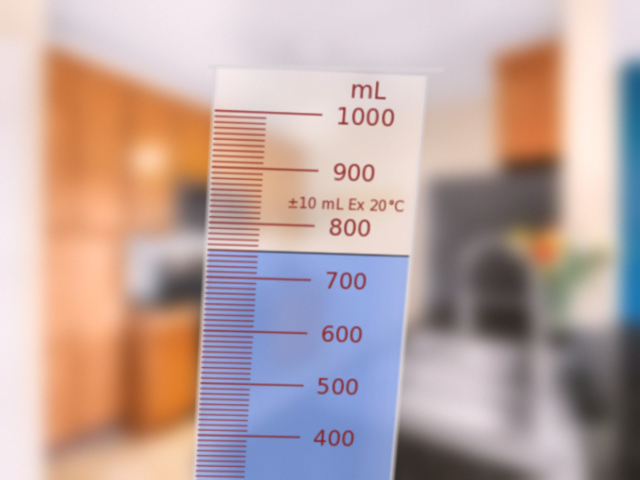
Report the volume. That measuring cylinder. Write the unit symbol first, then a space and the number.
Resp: mL 750
